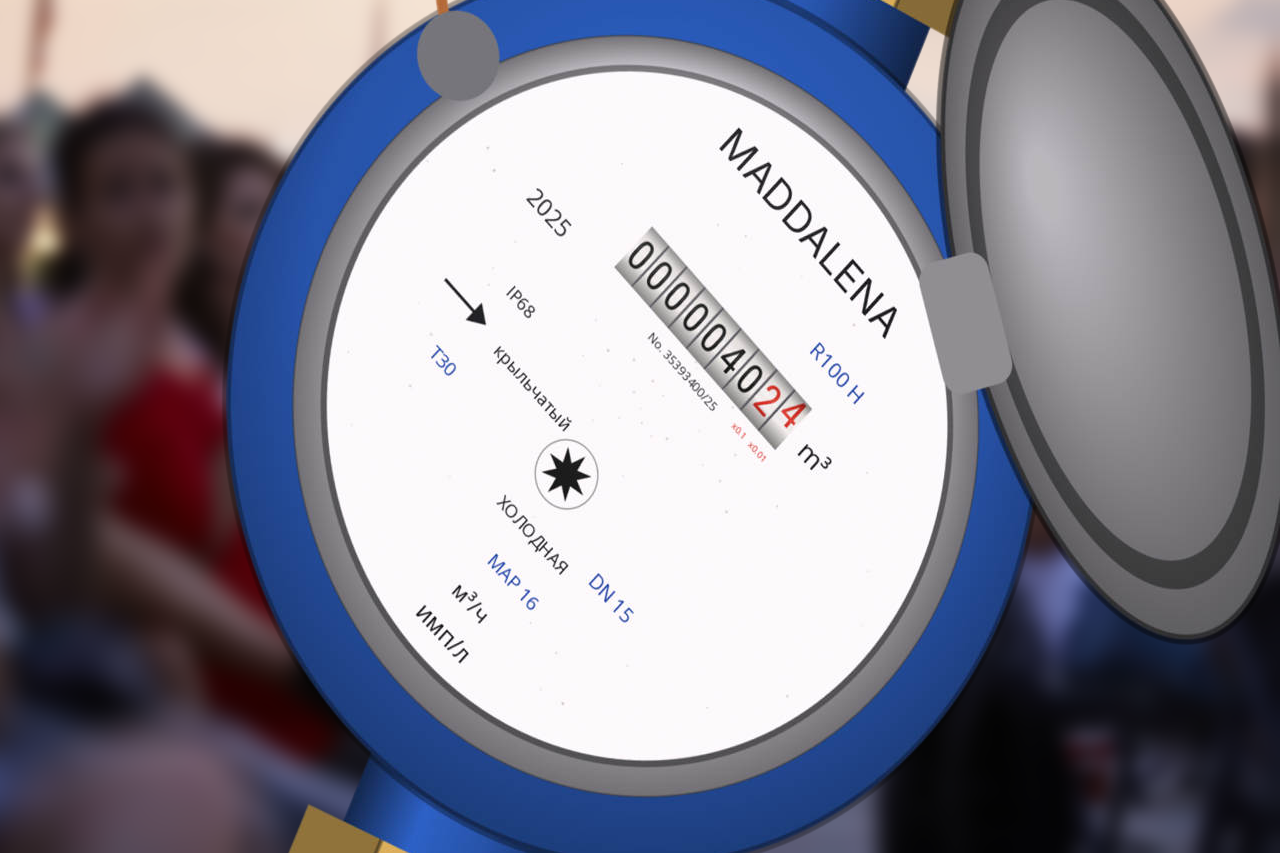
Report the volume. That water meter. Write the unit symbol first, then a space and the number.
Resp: m³ 40.24
